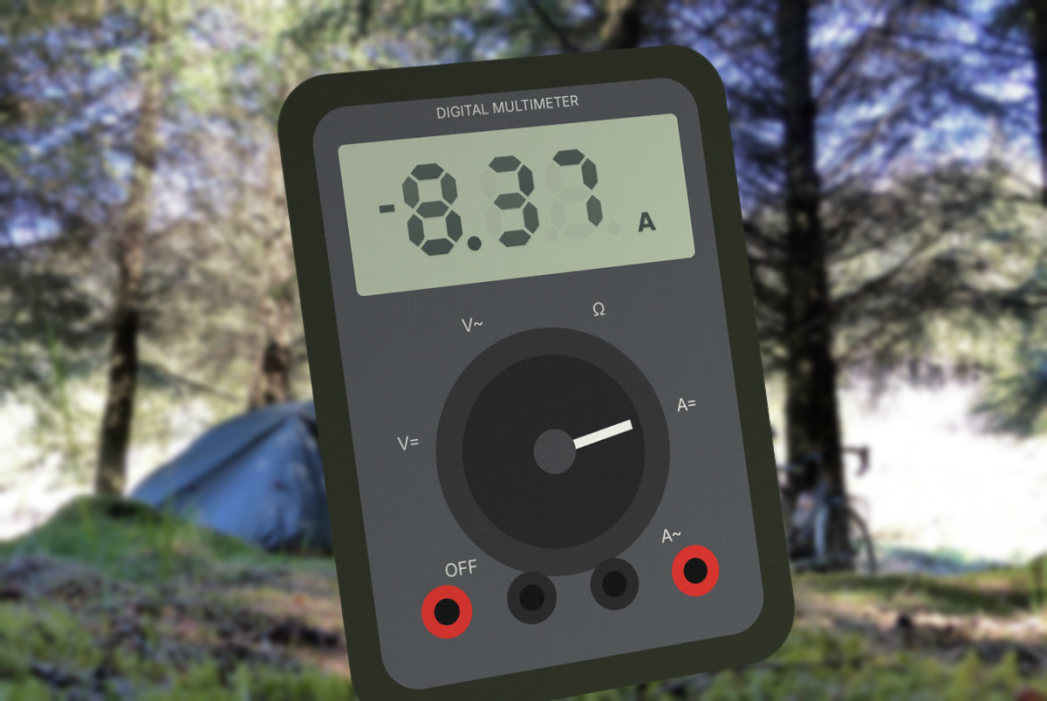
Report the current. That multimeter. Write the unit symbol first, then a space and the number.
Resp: A -8.37
